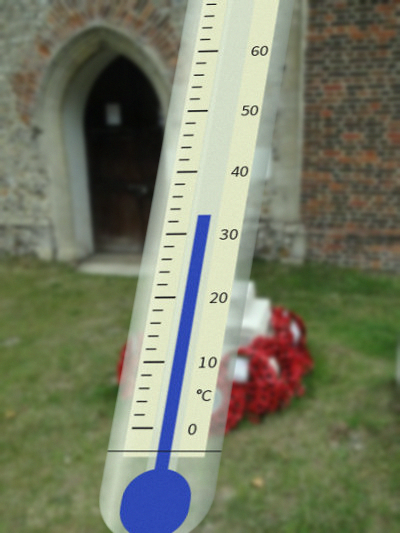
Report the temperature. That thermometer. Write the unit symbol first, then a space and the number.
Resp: °C 33
